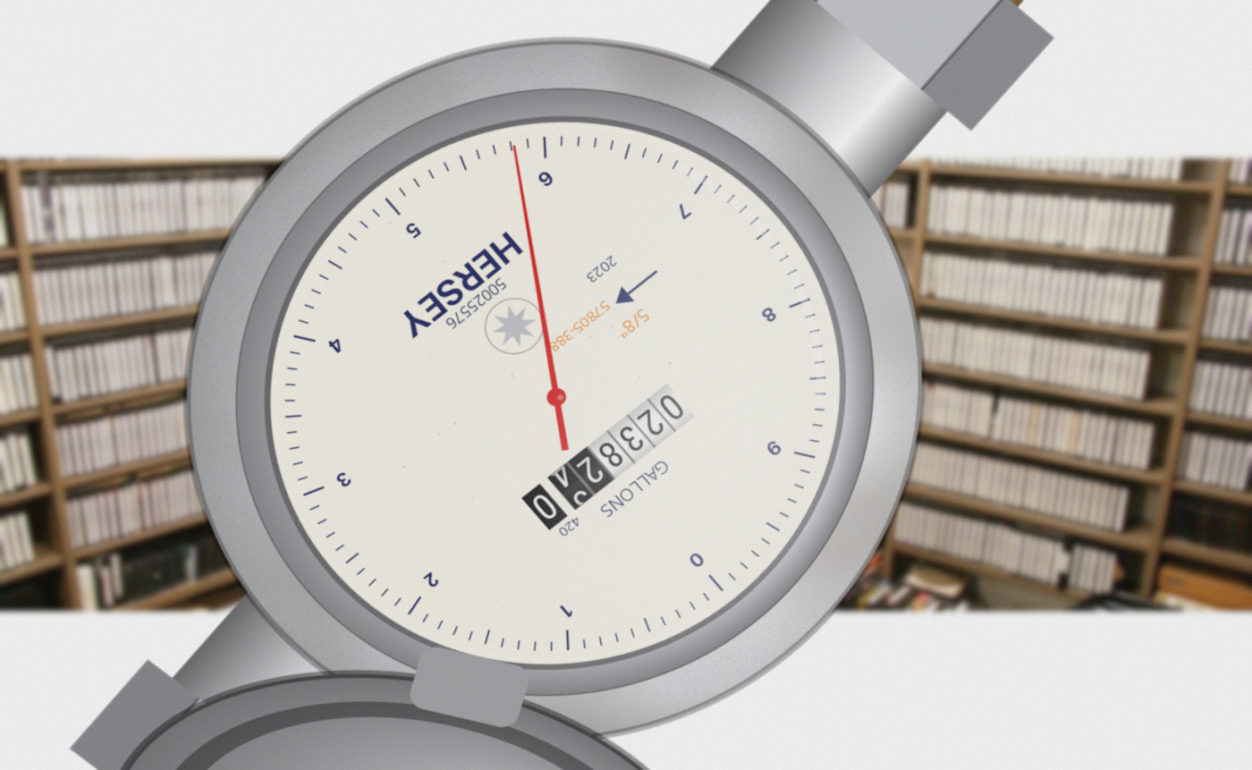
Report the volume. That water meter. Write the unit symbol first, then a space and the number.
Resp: gal 238235.8
